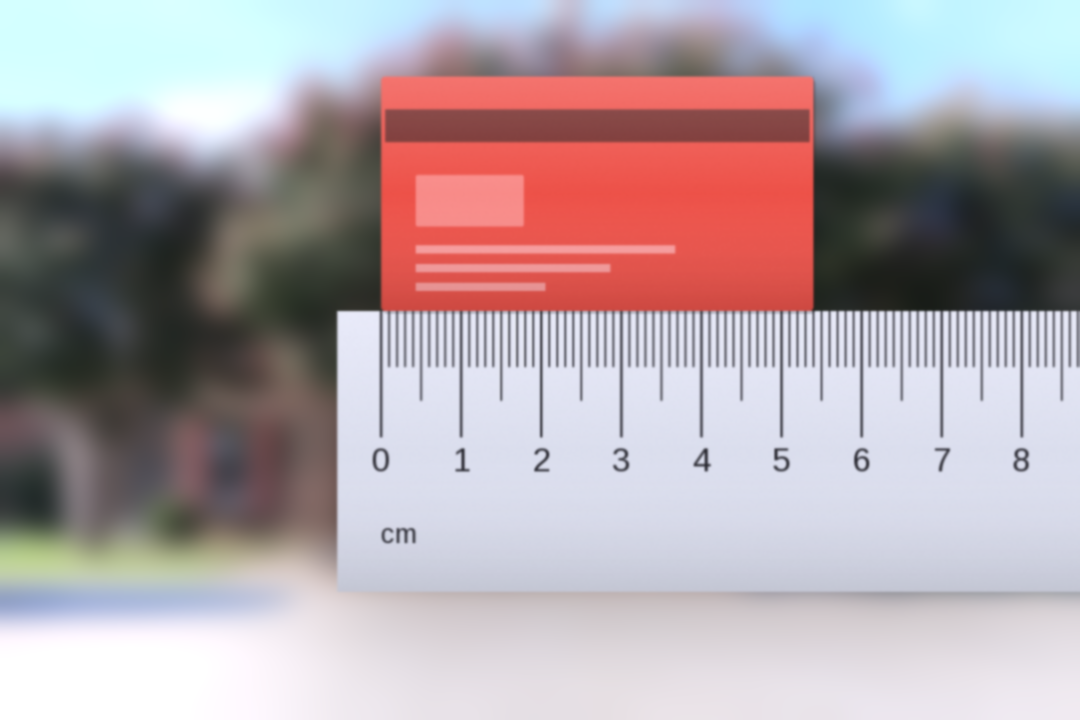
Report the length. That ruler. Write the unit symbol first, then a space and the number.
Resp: cm 5.4
